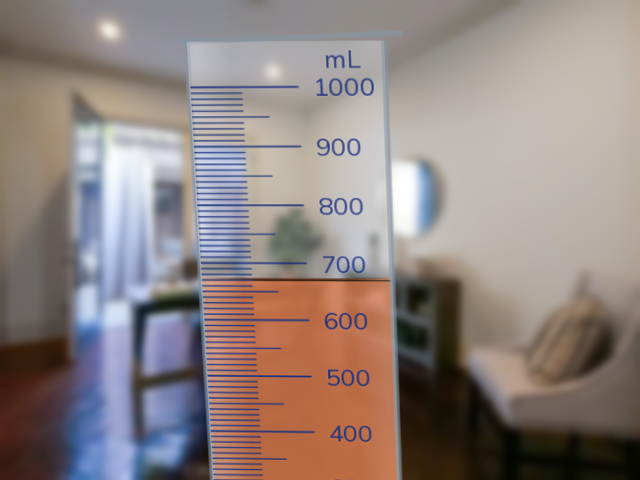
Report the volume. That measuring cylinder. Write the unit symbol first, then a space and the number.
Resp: mL 670
